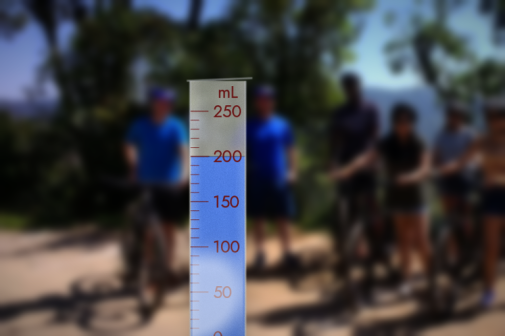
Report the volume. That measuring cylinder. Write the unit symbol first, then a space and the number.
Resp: mL 200
